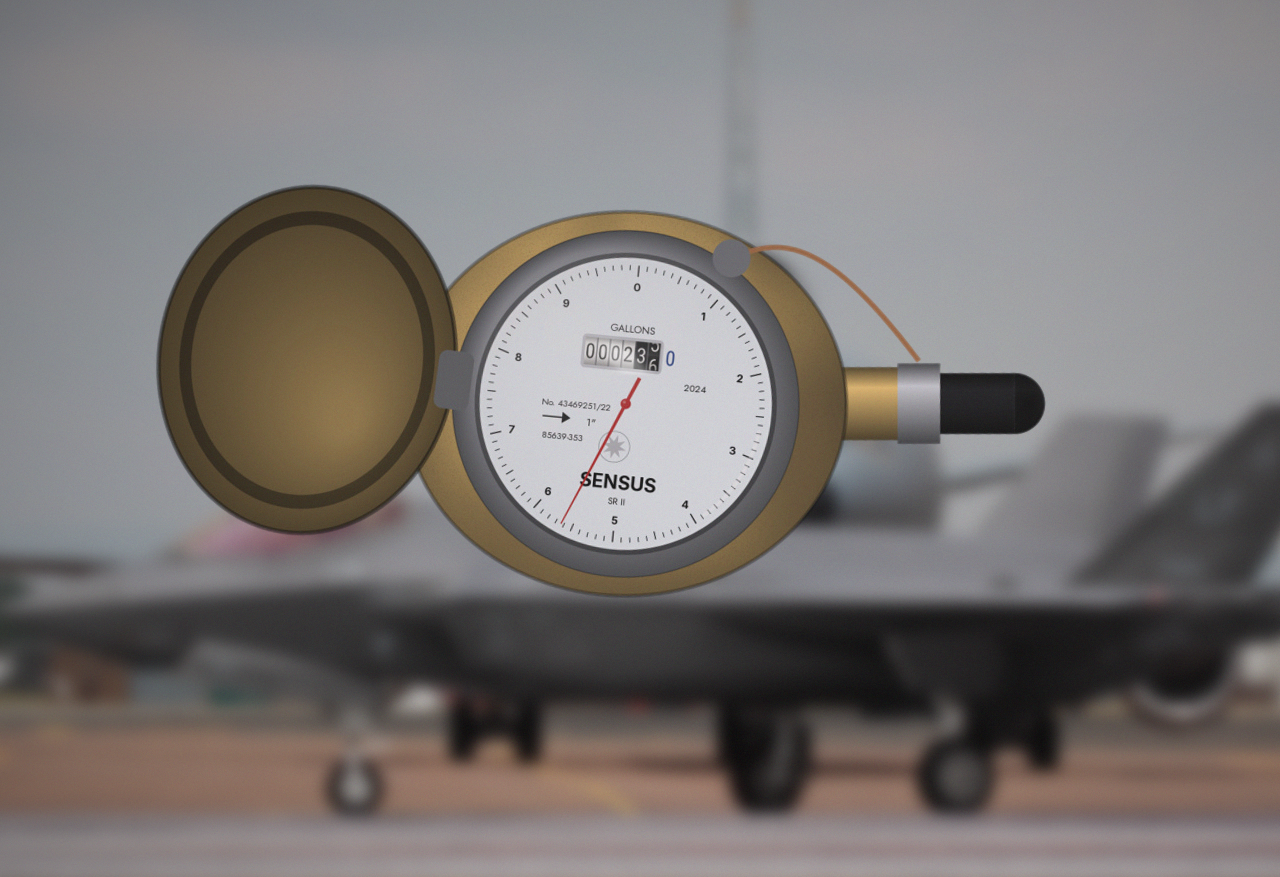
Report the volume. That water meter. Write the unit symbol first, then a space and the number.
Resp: gal 2355.6
